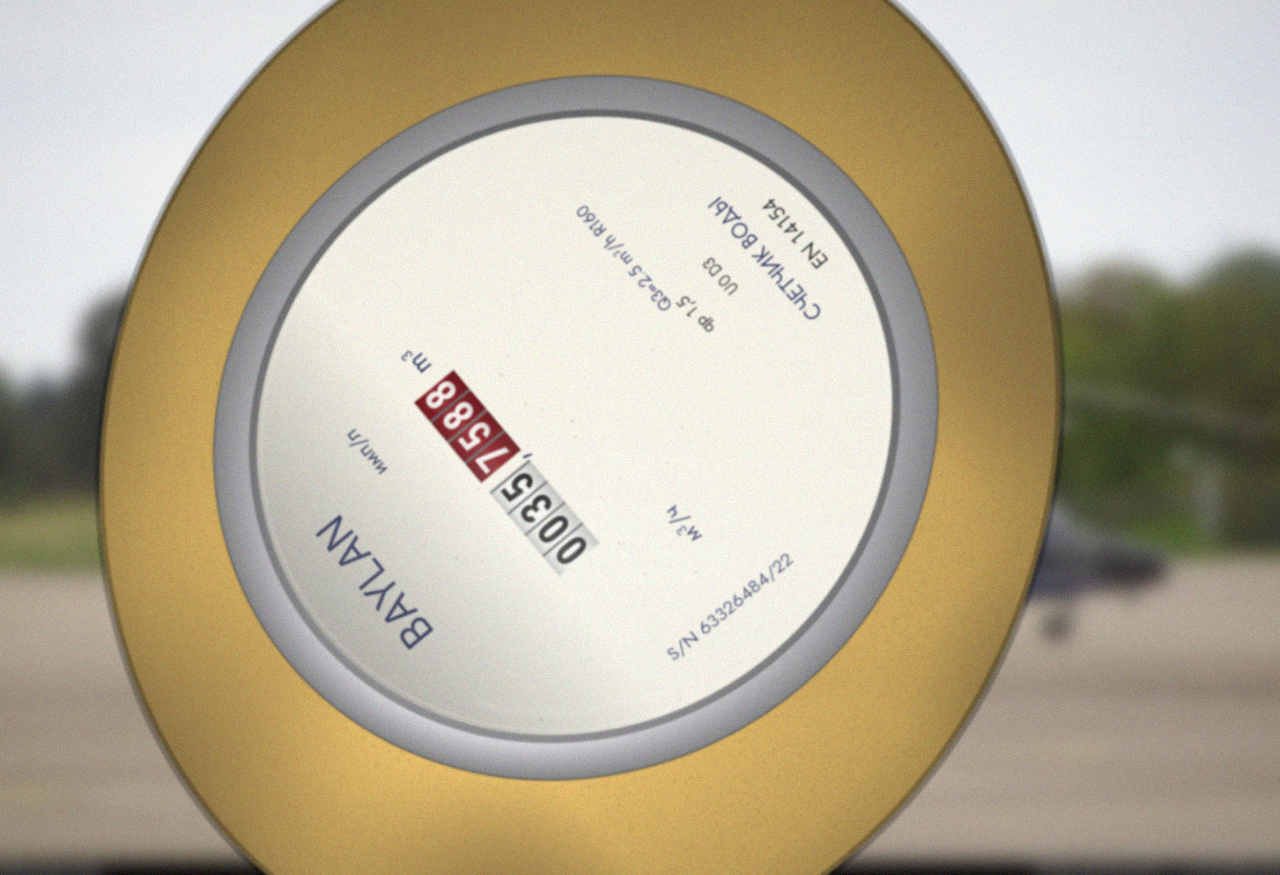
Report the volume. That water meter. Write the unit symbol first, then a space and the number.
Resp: m³ 35.7588
